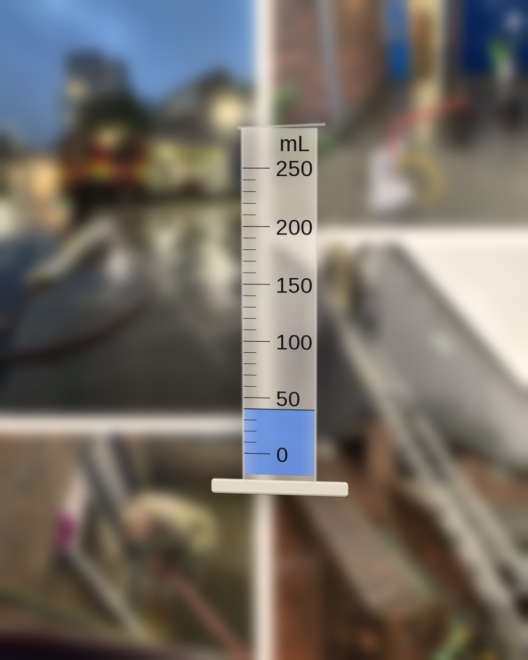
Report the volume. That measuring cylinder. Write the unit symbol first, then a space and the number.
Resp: mL 40
